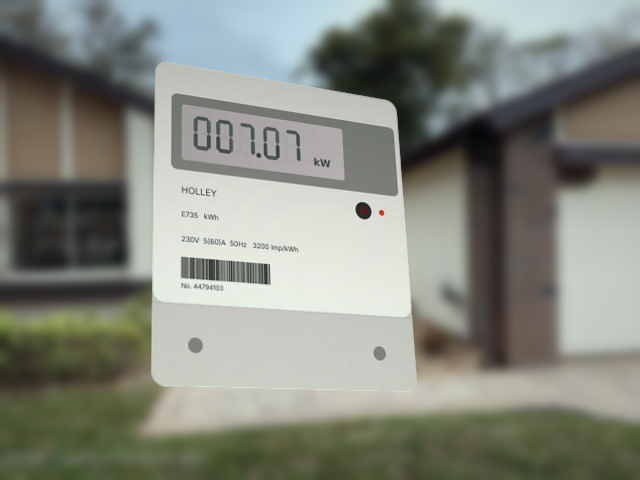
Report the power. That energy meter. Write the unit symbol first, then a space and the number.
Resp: kW 7.07
